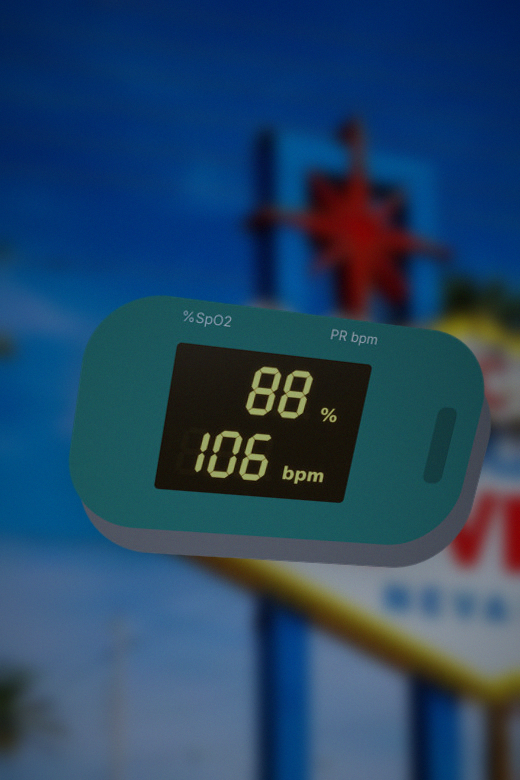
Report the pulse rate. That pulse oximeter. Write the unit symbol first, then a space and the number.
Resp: bpm 106
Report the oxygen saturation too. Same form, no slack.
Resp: % 88
